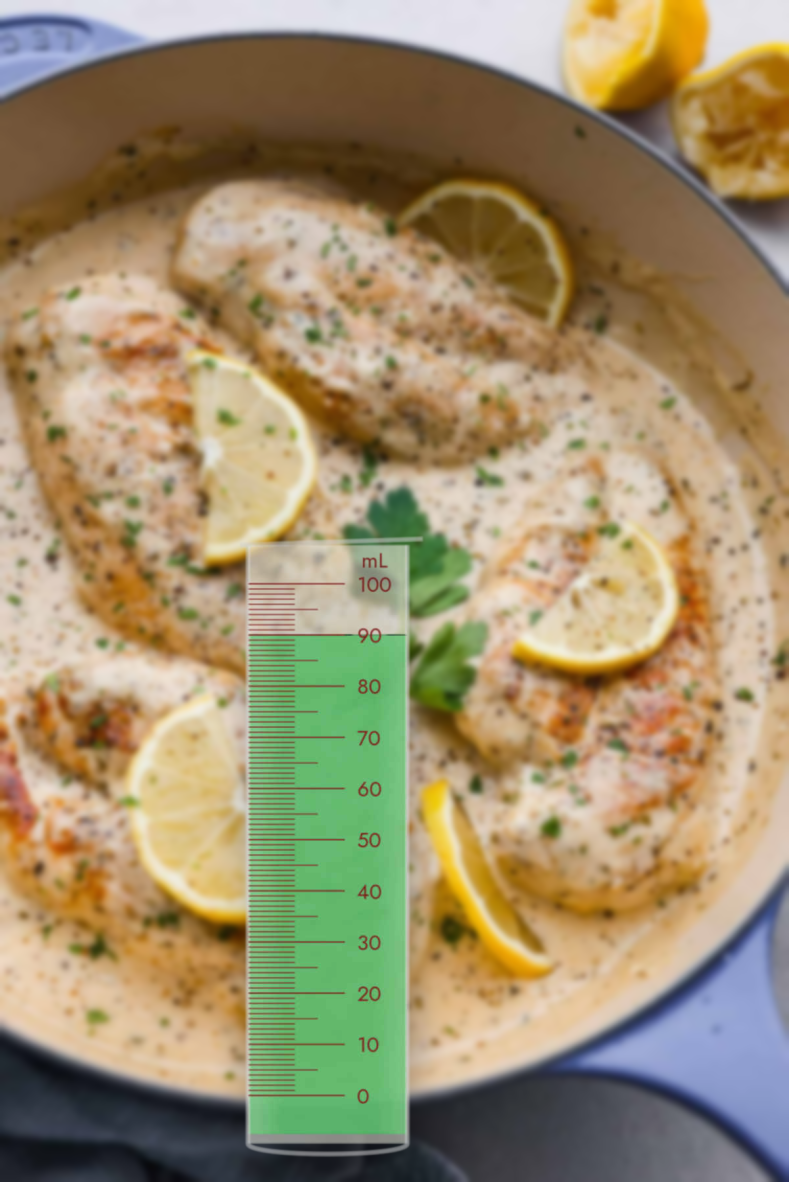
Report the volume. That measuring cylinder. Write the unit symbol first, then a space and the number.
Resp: mL 90
